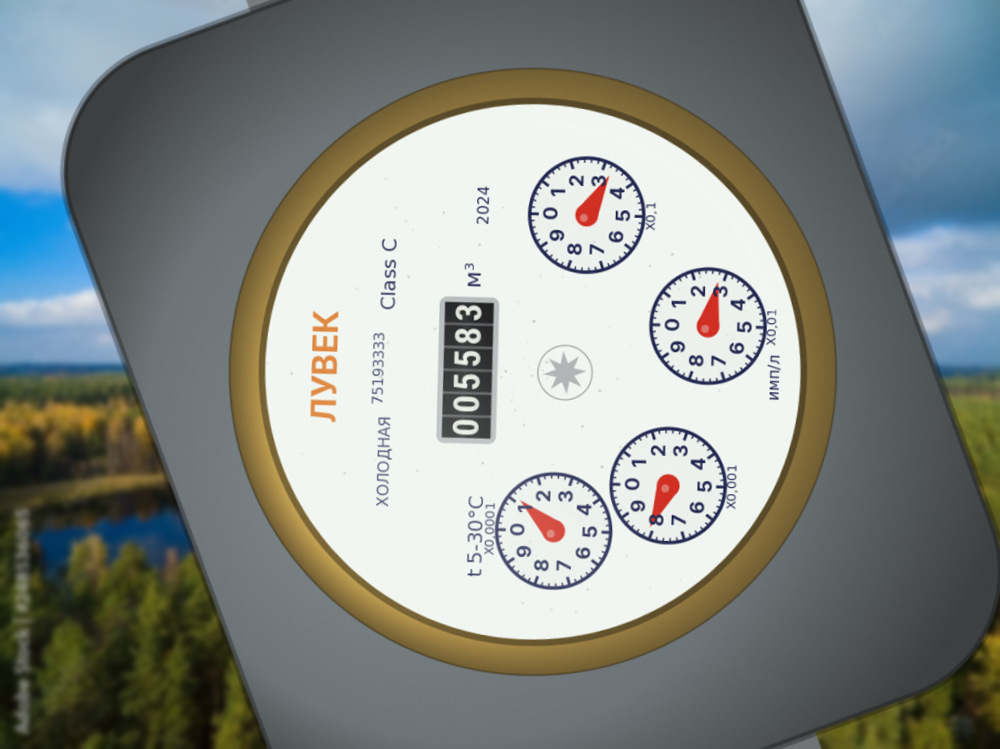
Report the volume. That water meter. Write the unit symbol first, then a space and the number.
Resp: m³ 5583.3281
